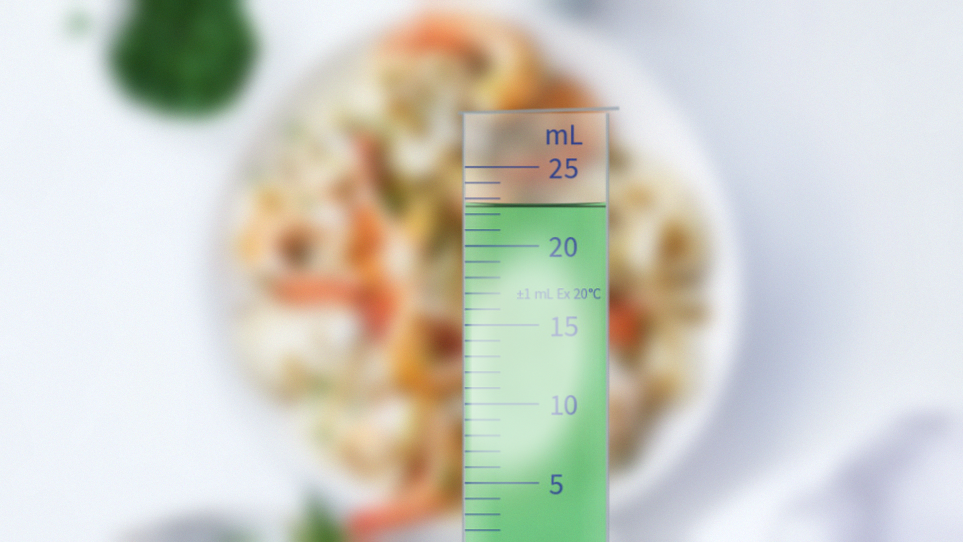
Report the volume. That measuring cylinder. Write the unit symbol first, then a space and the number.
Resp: mL 22.5
